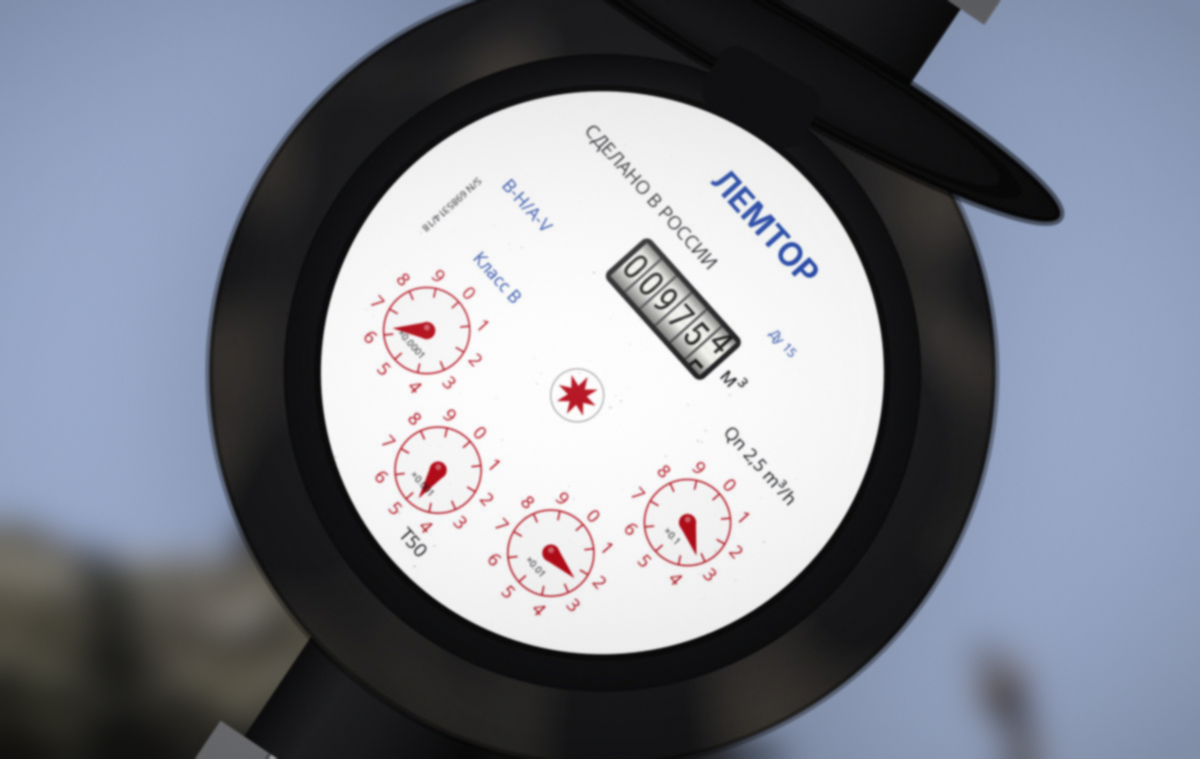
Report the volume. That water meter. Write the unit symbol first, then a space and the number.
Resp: m³ 9754.3246
